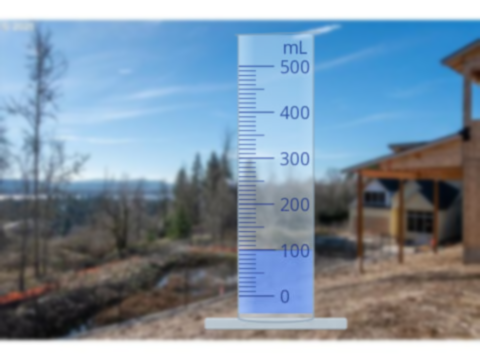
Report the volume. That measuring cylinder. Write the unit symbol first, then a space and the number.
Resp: mL 100
